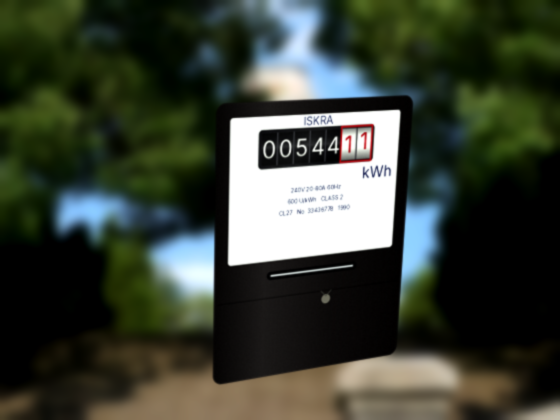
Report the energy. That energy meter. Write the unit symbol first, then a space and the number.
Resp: kWh 544.11
